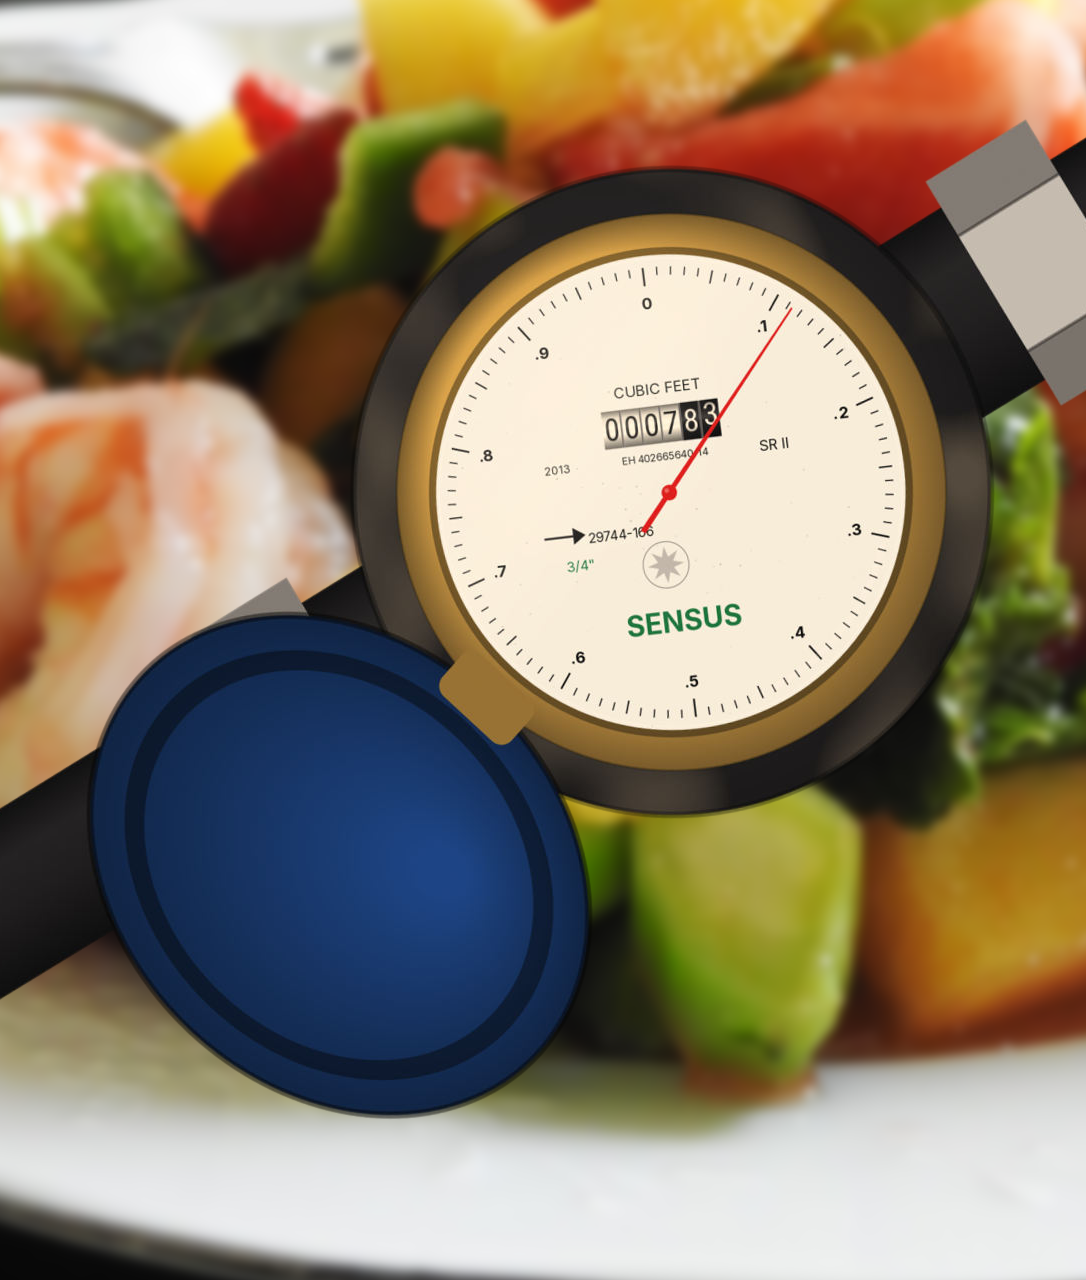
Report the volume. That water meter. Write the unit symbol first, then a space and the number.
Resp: ft³ 783.11
